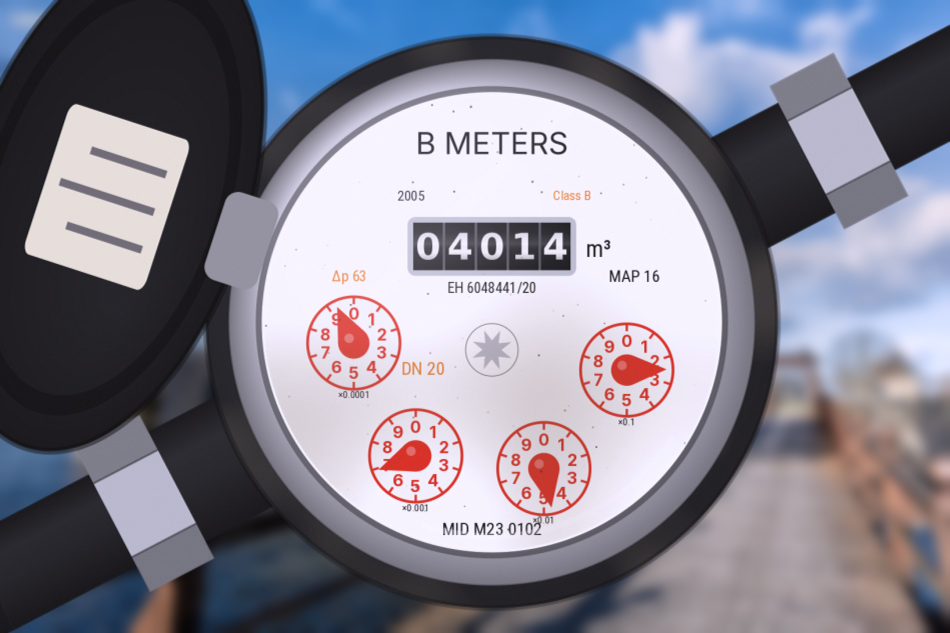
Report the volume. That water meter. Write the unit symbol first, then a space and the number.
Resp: m³ 4014.2469
